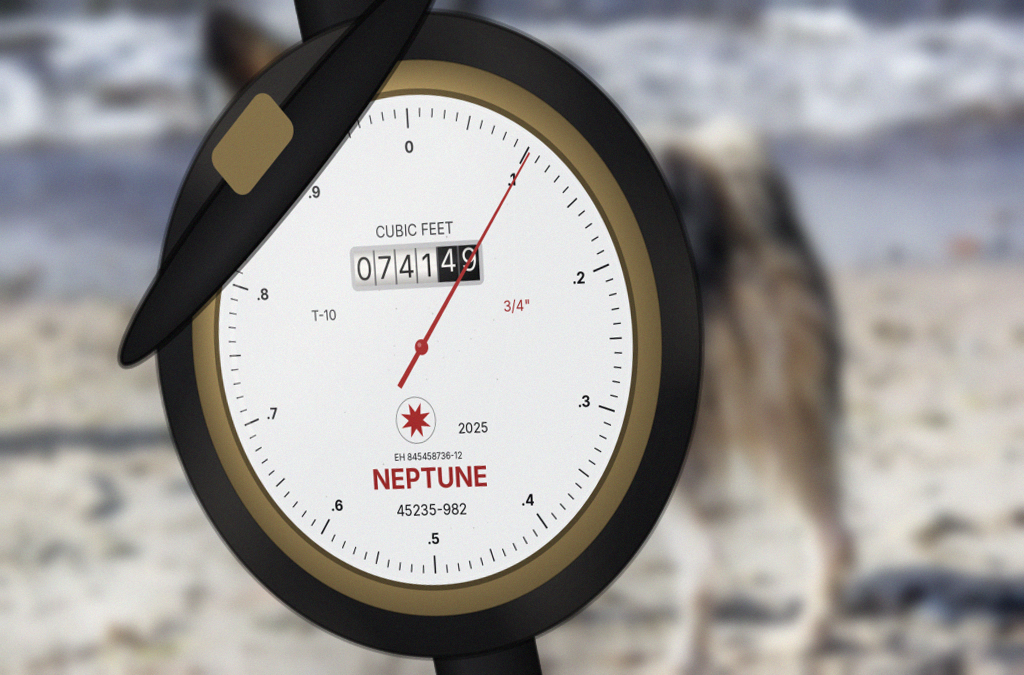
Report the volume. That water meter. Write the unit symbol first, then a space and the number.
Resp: ft³ 74149.10
